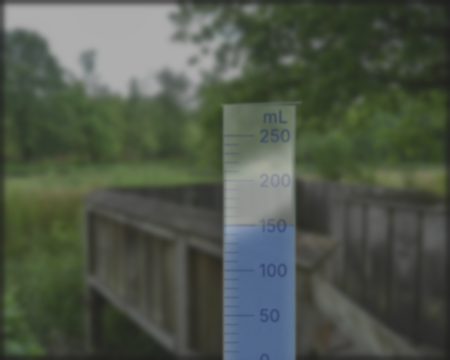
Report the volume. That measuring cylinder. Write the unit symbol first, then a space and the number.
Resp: mL 150
